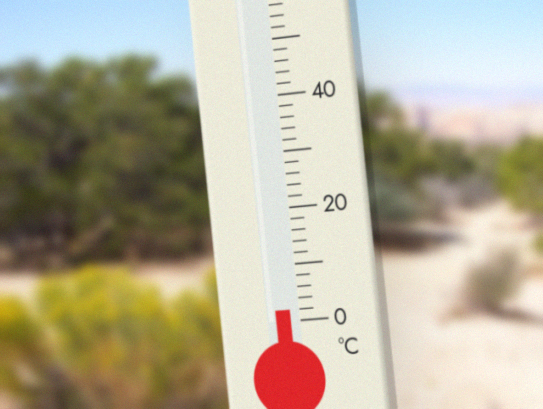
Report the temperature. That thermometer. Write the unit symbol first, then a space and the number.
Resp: °C 2
